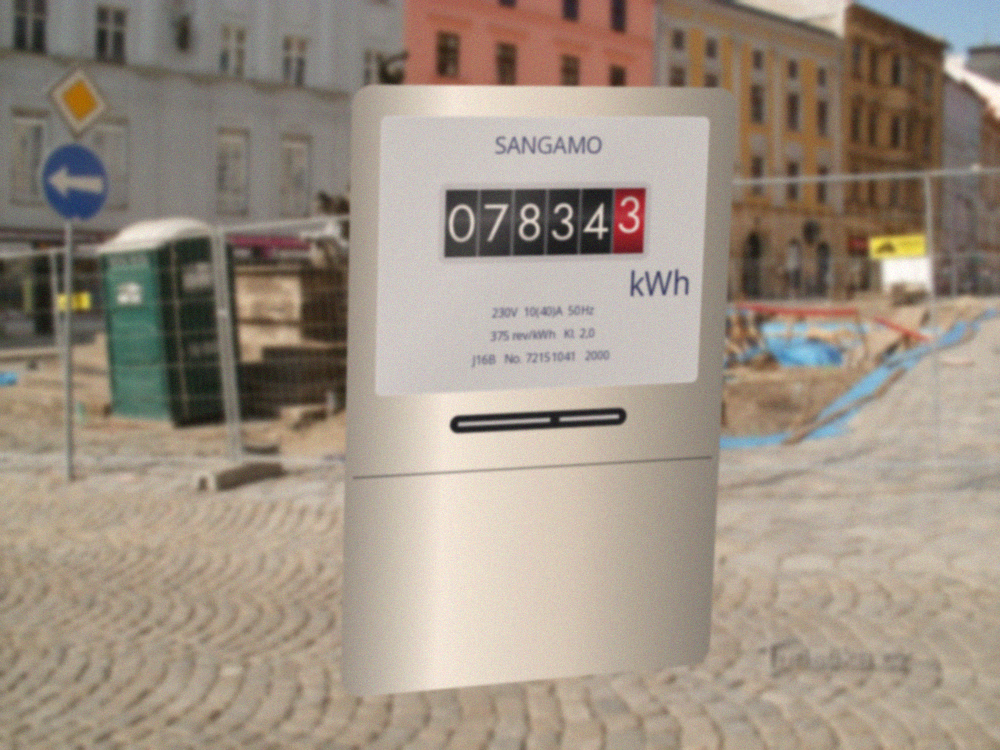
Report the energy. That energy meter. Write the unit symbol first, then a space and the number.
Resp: kWh 7834.3
